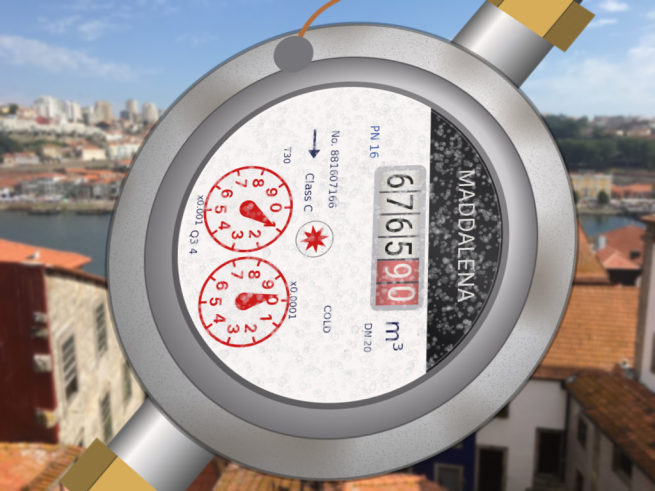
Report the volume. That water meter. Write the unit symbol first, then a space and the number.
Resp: m³ 6765.9009
